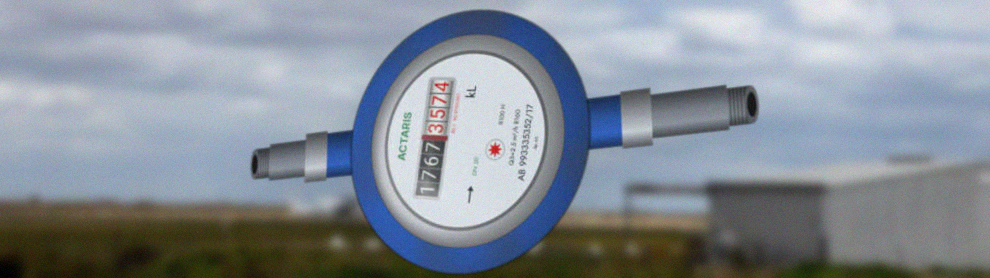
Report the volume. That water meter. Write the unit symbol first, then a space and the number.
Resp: kL 1767.3574
